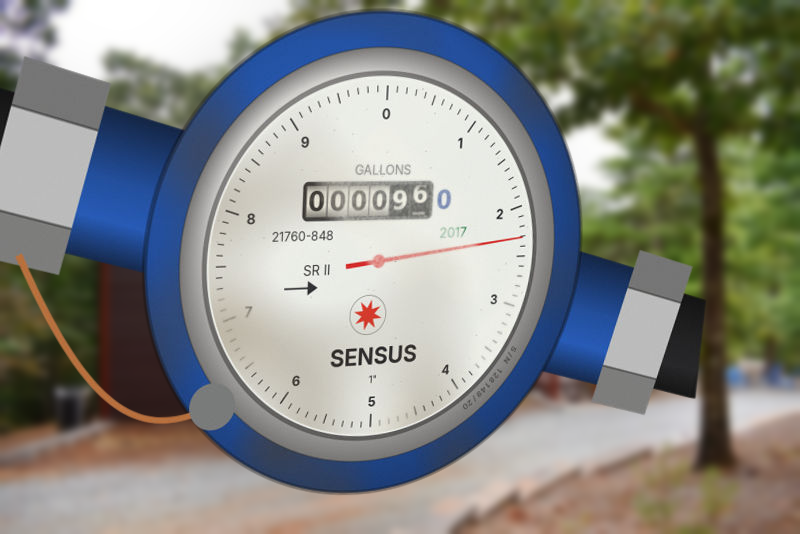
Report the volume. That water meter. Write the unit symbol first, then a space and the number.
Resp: gal 962.3
